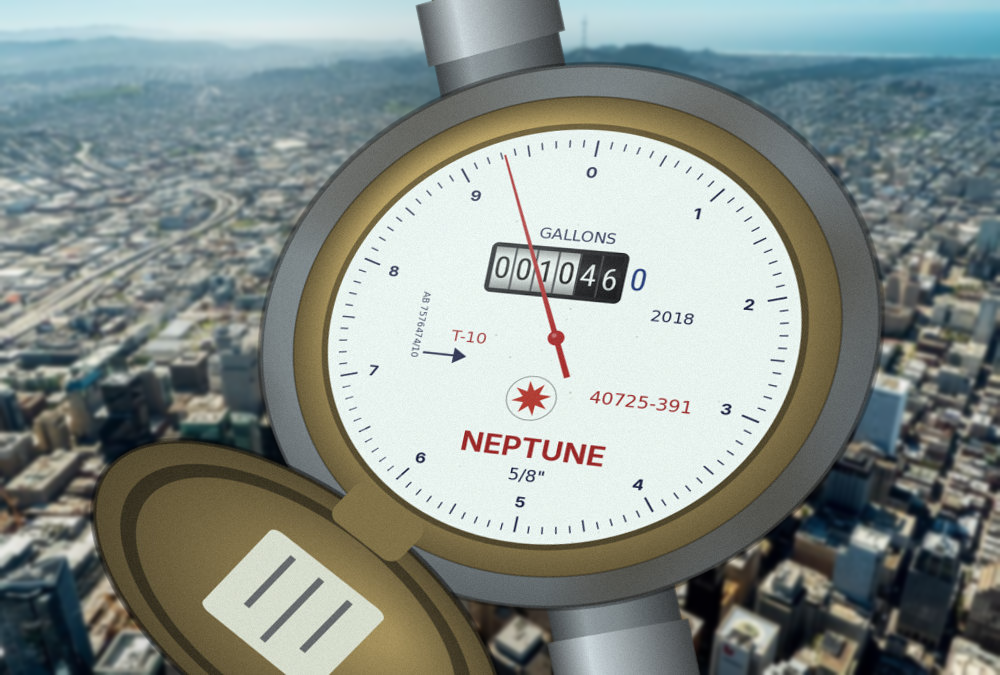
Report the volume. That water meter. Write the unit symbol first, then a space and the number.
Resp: gal 10459.3
